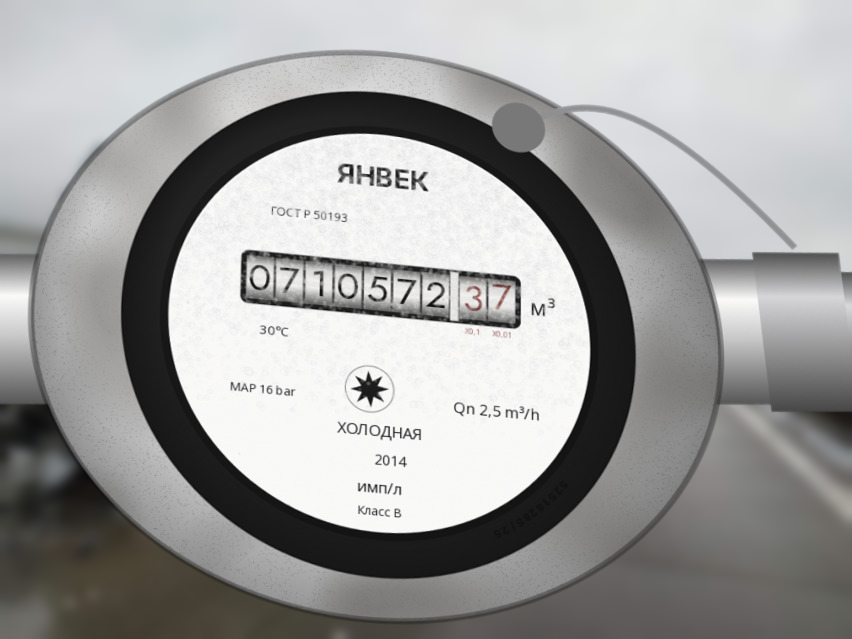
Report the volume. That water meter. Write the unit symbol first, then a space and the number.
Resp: m³ 710572.37
